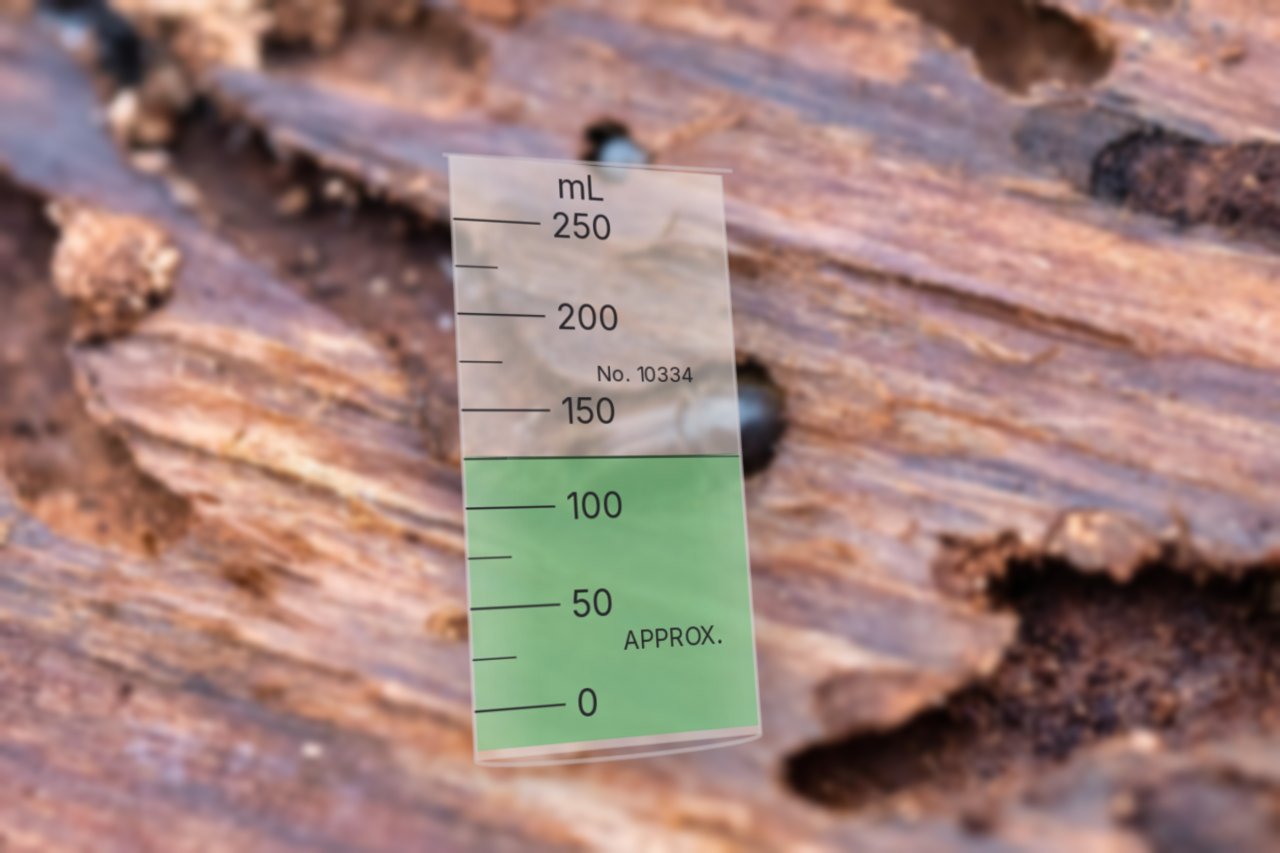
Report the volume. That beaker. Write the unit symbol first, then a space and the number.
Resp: mL 125
